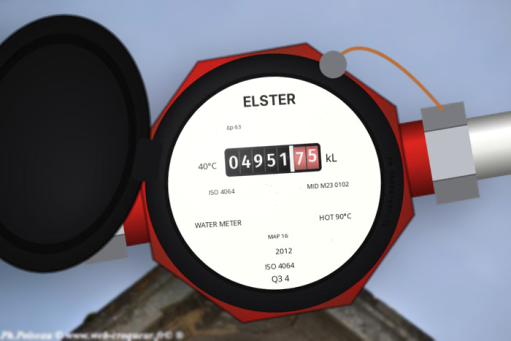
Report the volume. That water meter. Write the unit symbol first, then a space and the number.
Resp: kL 4951.75
